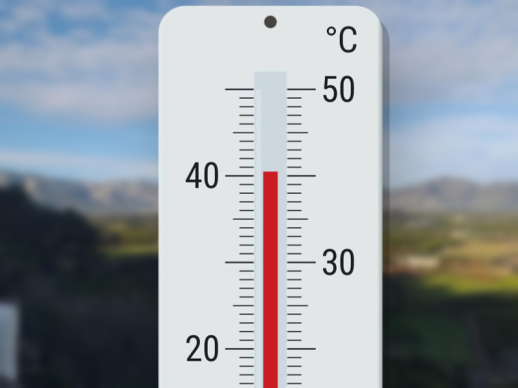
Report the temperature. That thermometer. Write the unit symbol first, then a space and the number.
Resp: °C 40.5
